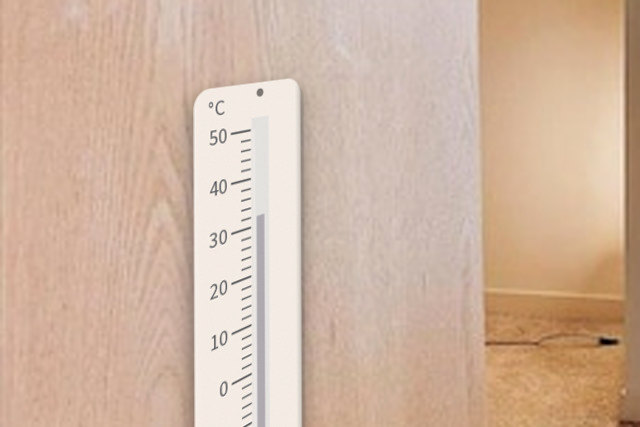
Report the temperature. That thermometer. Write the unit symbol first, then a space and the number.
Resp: °C 32
